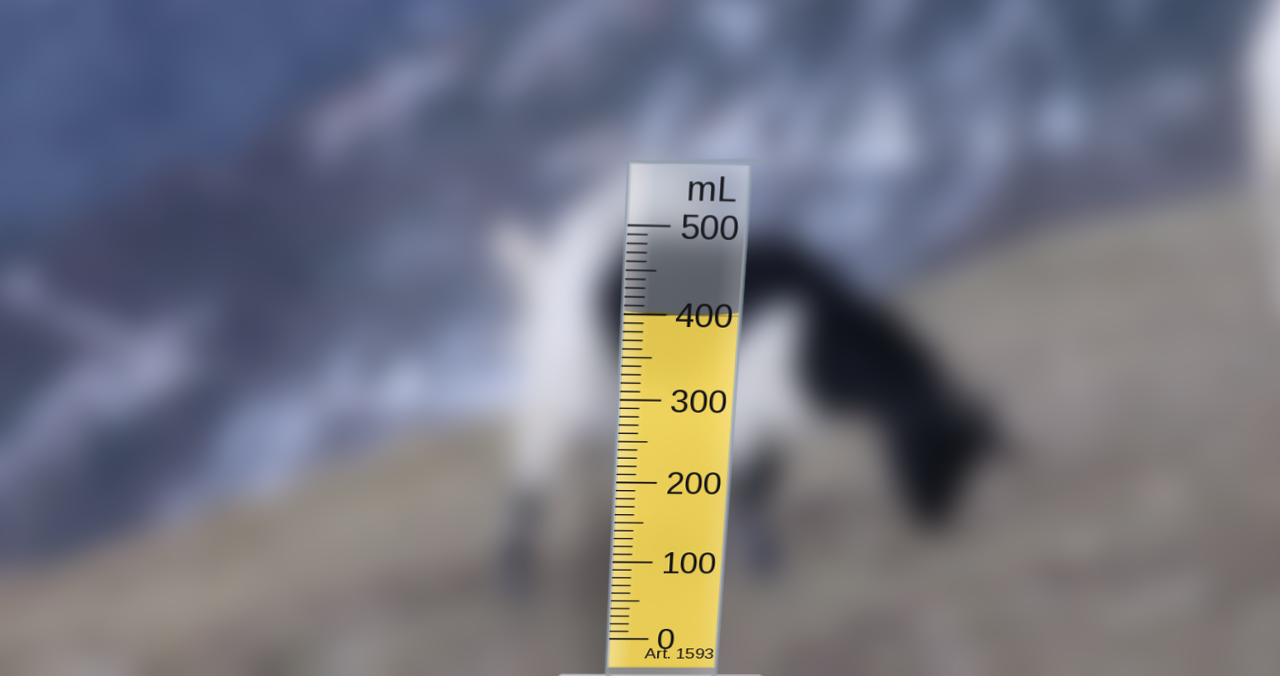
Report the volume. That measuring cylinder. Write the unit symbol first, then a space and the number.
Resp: mL 400
